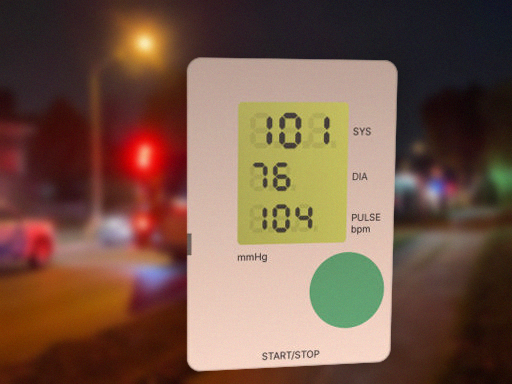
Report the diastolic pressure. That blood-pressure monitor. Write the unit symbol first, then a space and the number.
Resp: mmHg 76
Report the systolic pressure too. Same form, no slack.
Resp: mmHg 101
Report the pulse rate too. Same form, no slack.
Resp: bpm 104
